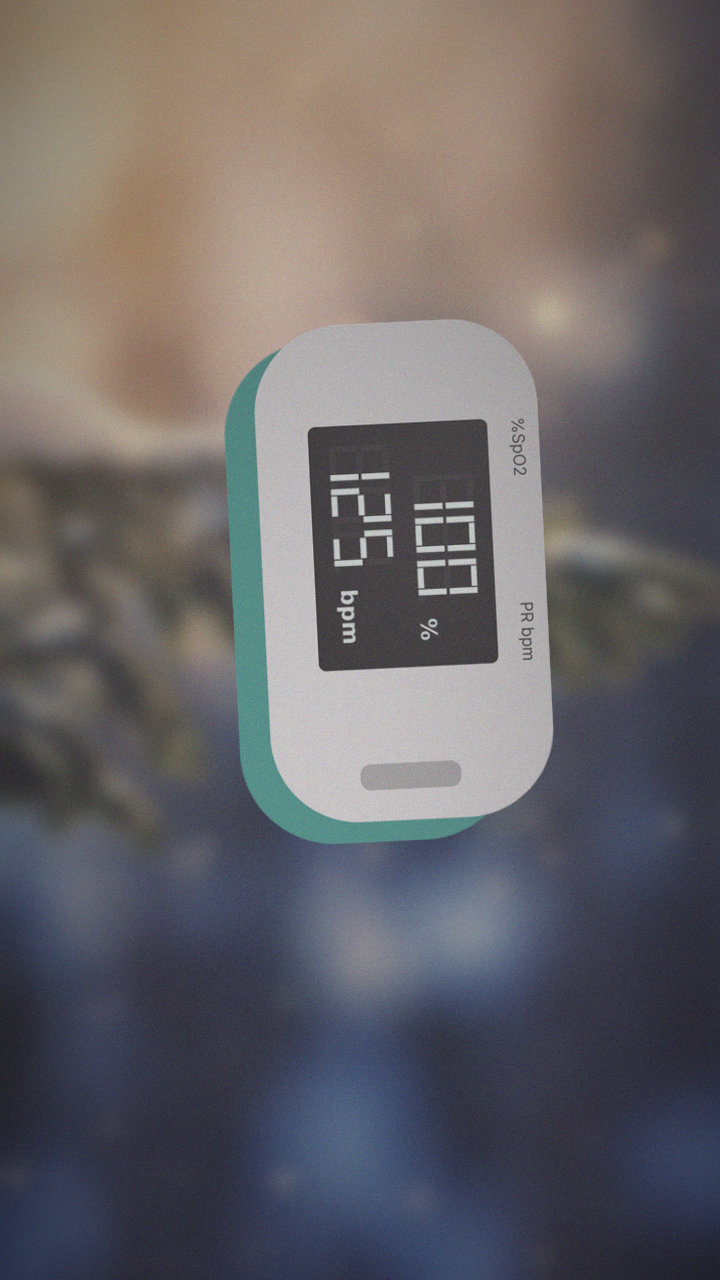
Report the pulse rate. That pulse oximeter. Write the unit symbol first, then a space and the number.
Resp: bpm 125
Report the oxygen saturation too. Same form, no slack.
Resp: % 100
